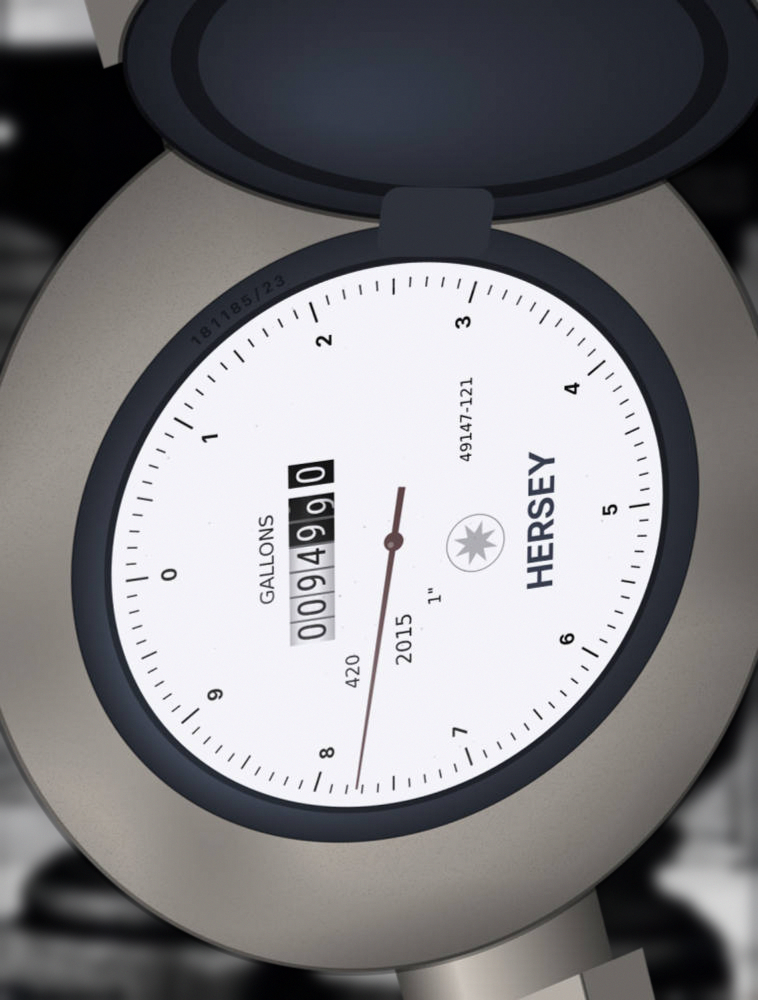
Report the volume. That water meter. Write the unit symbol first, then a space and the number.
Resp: gal 94987.7
